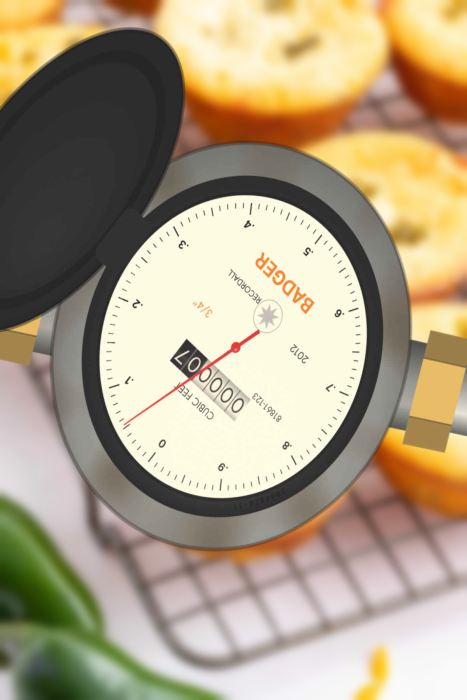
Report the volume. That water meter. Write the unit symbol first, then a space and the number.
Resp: ft³ 7.05
